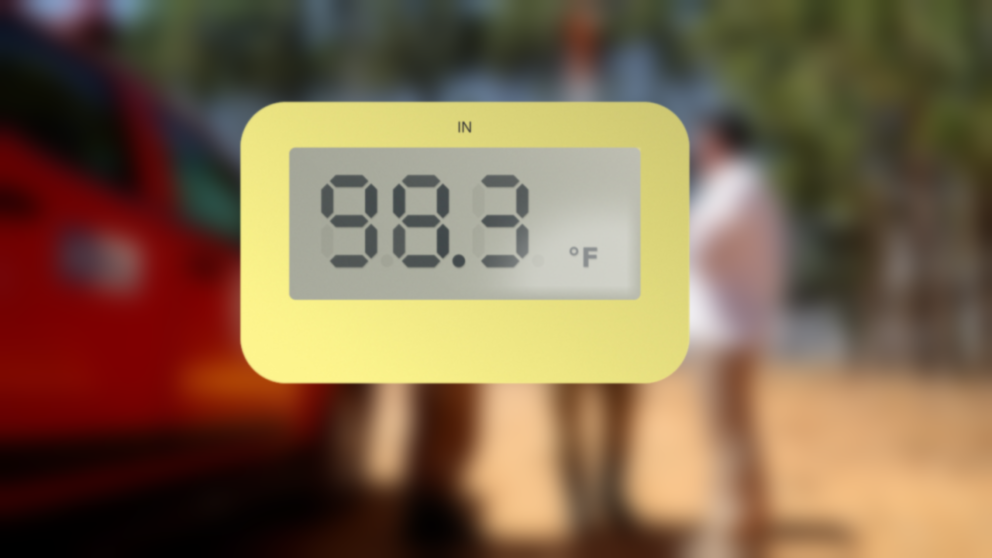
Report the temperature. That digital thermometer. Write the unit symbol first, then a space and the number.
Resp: °F 98.3
